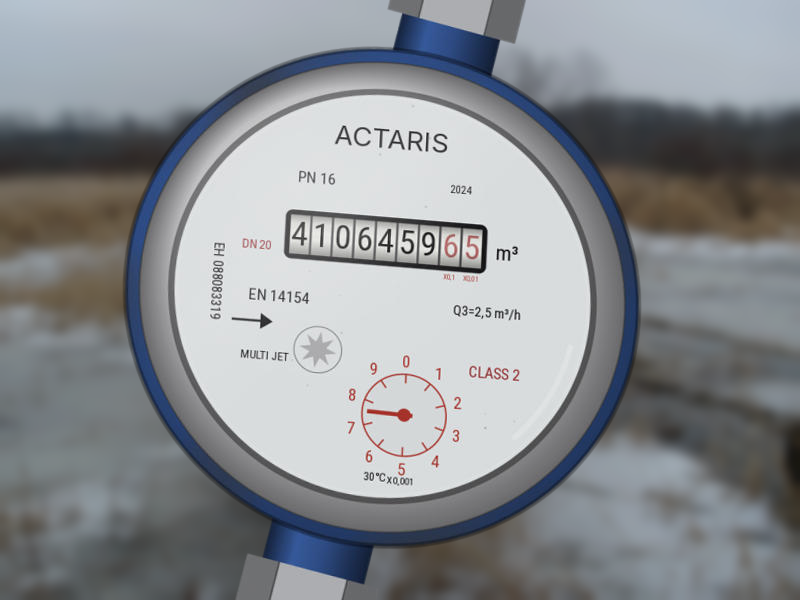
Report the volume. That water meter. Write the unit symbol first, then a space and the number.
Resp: m³ 4106459.657
